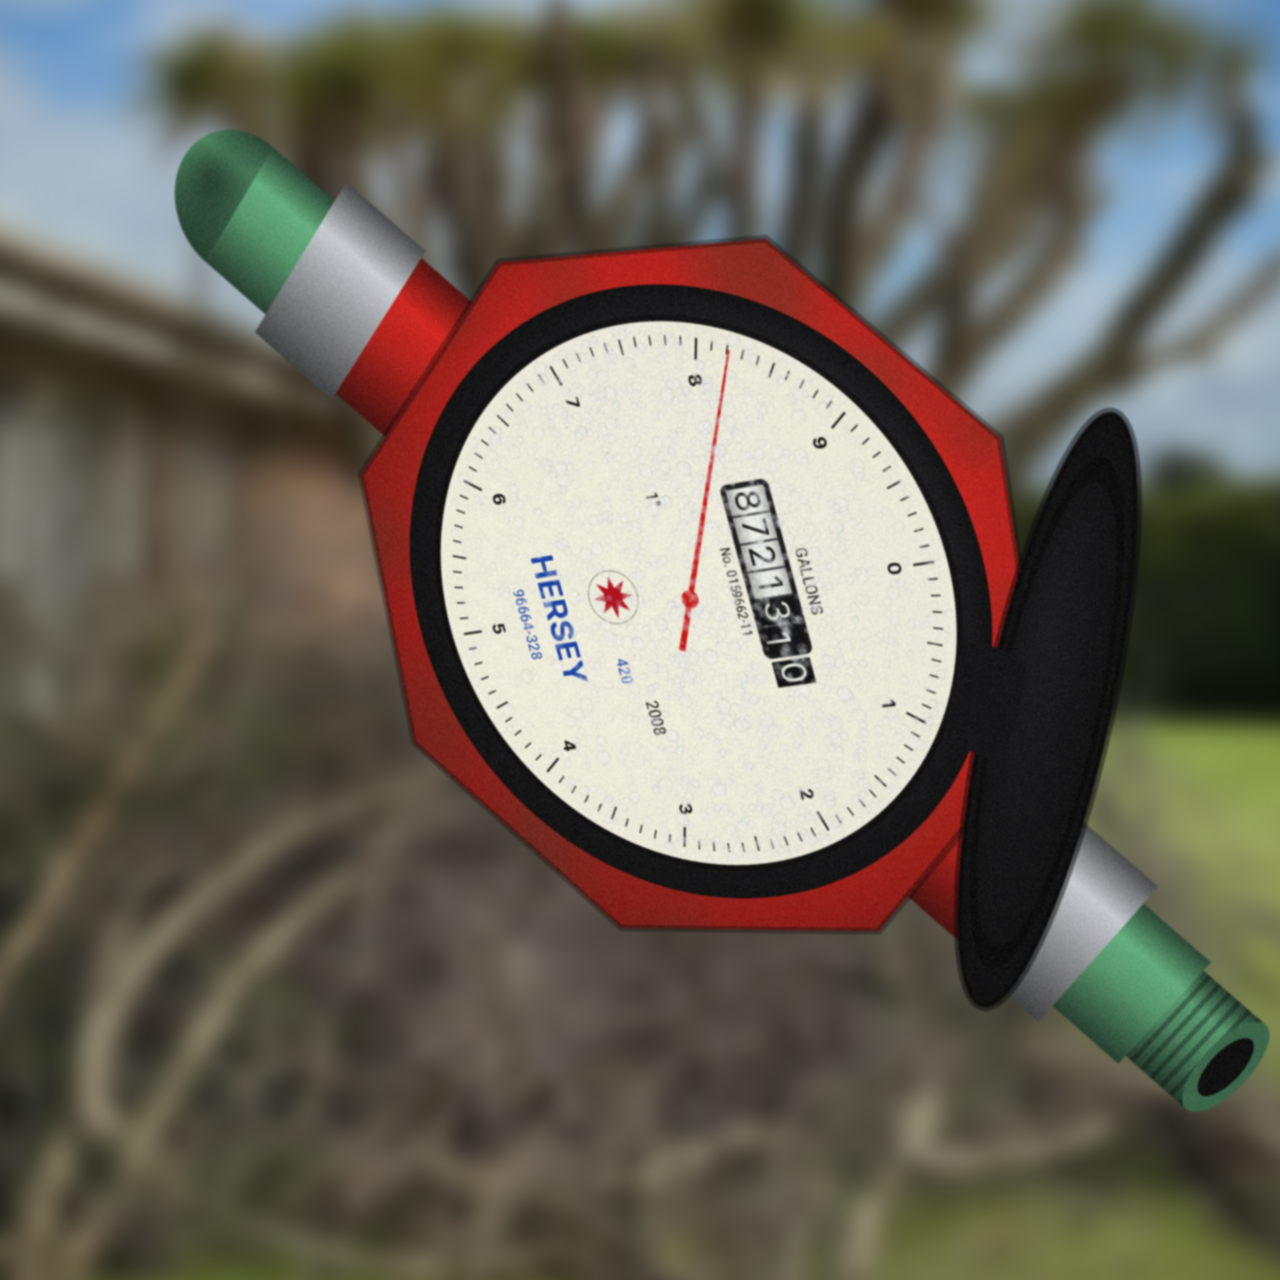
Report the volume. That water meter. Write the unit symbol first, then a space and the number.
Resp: gal 8721308.2
